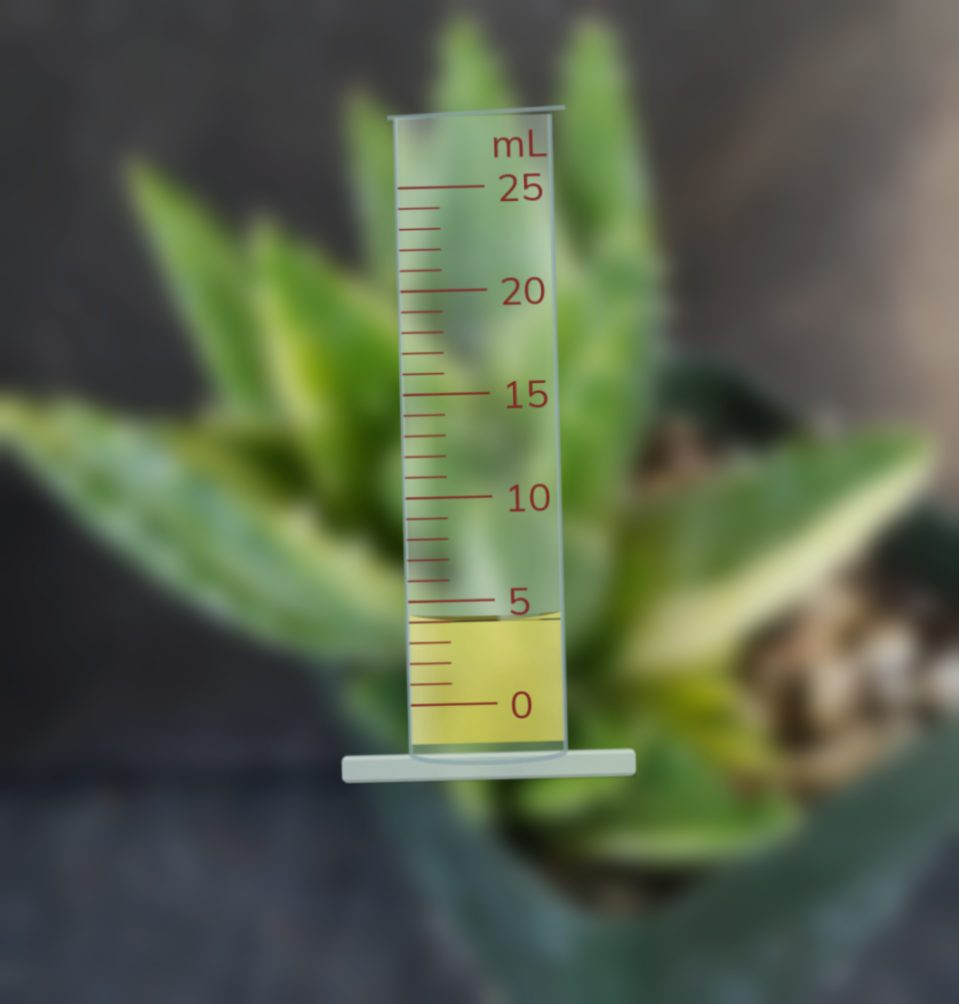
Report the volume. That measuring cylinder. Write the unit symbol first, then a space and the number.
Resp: mL 4
